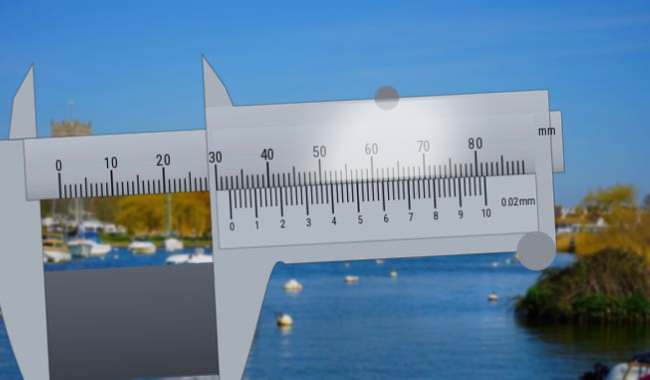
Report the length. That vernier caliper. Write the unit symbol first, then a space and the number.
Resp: mm 32.5
